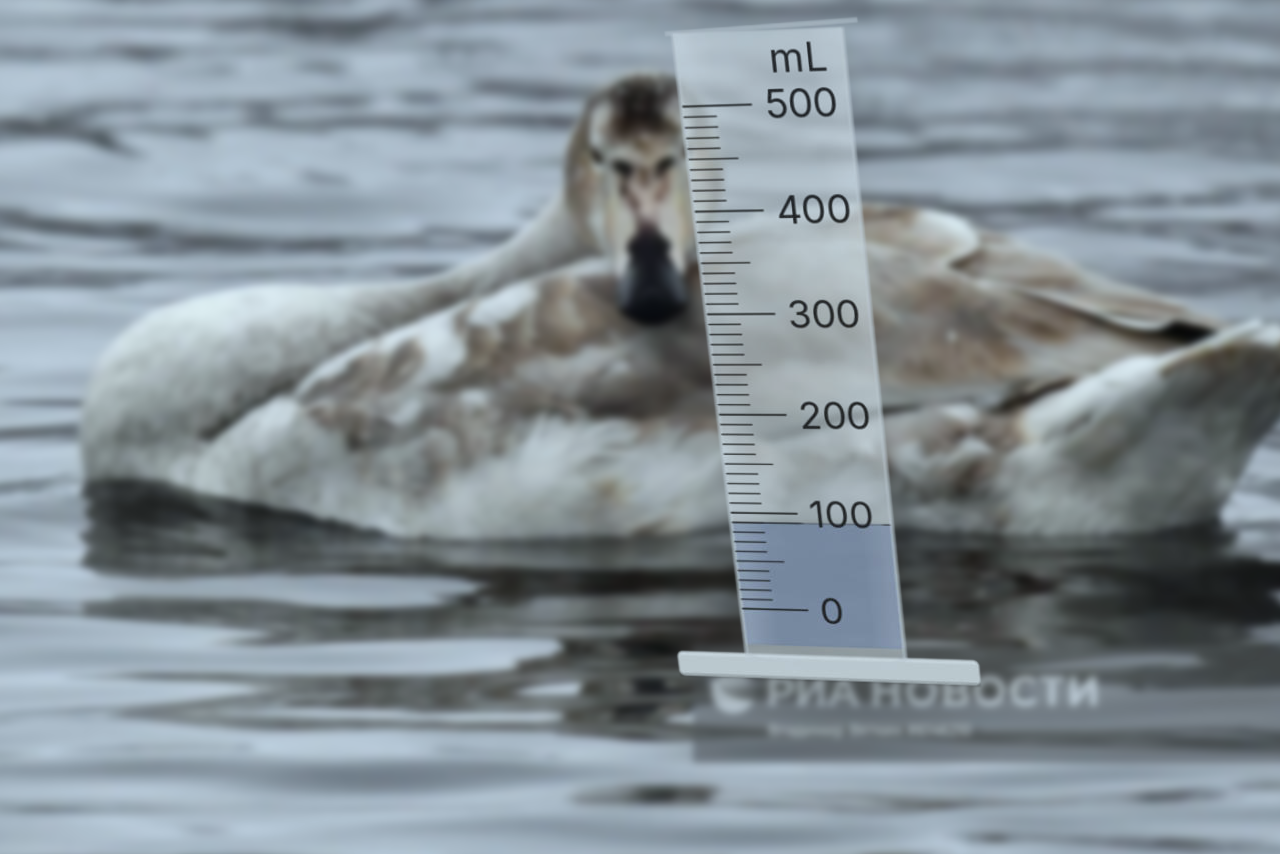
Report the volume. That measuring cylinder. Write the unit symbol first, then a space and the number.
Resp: mL 90
